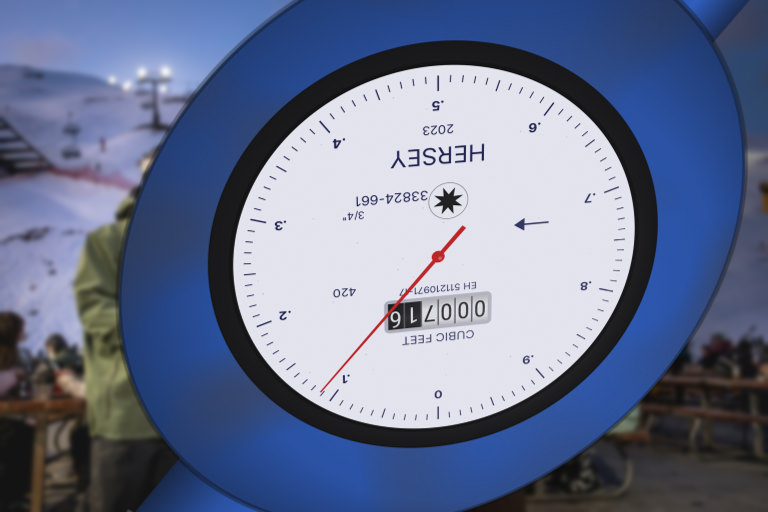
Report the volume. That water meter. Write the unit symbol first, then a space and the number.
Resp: ft³ 716.11
